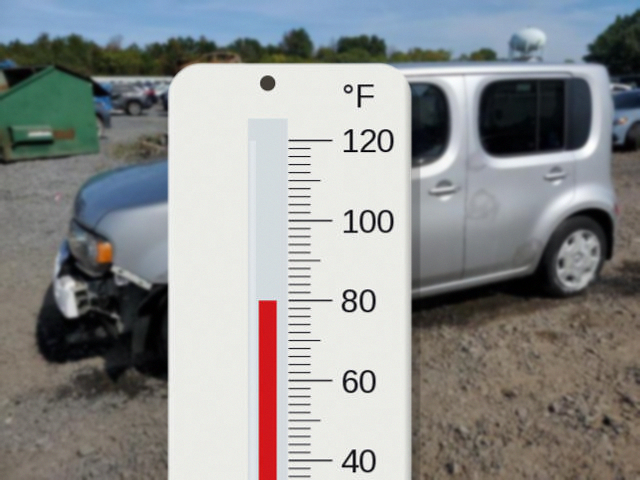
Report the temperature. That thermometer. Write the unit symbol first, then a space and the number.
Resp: °F 80
